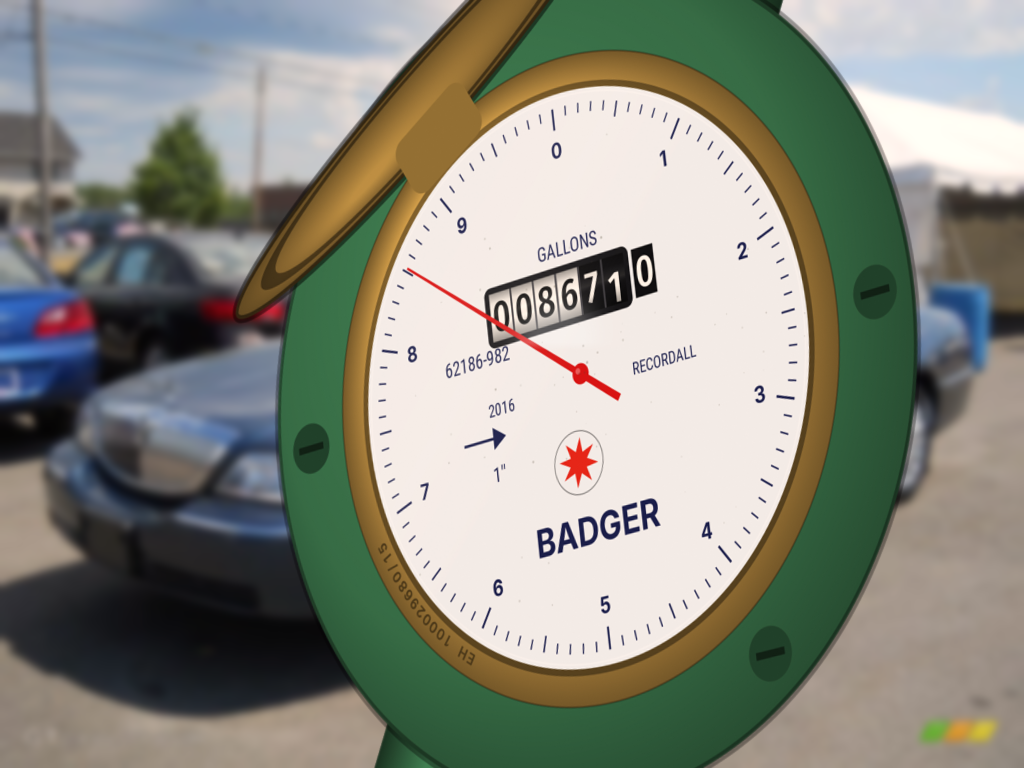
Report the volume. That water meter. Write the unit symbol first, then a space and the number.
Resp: gal 86708.5
